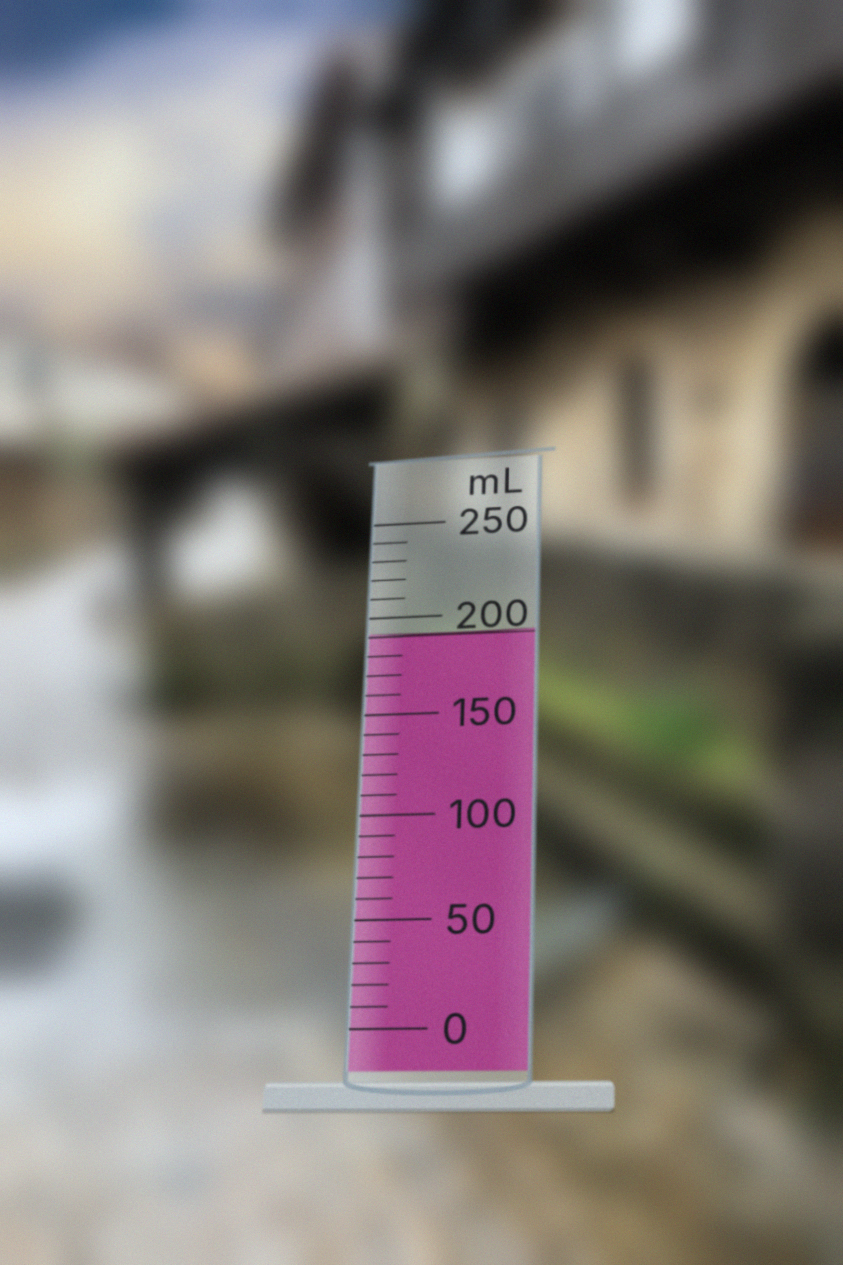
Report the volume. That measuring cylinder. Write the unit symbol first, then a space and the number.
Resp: mL 190
